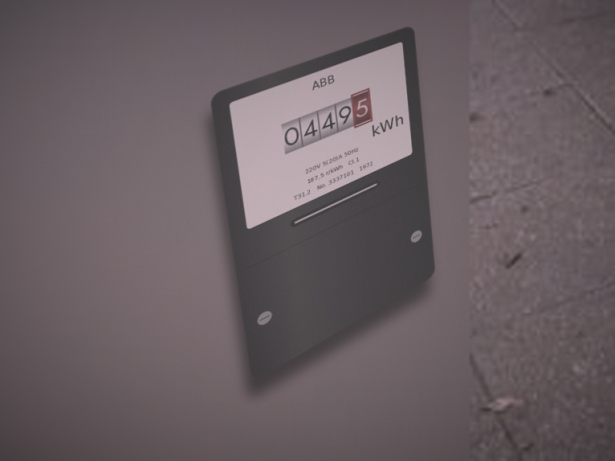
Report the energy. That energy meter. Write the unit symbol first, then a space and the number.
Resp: kWh 449.5
